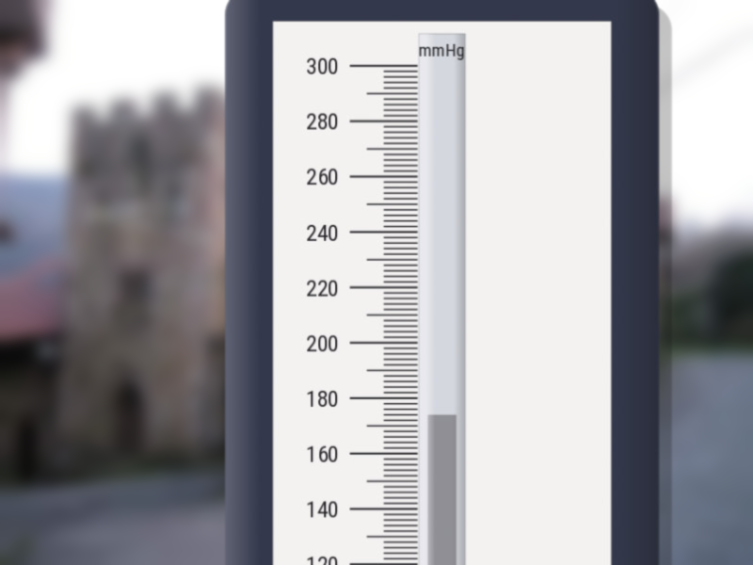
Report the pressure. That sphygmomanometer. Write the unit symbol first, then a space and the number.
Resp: mmHg 174
